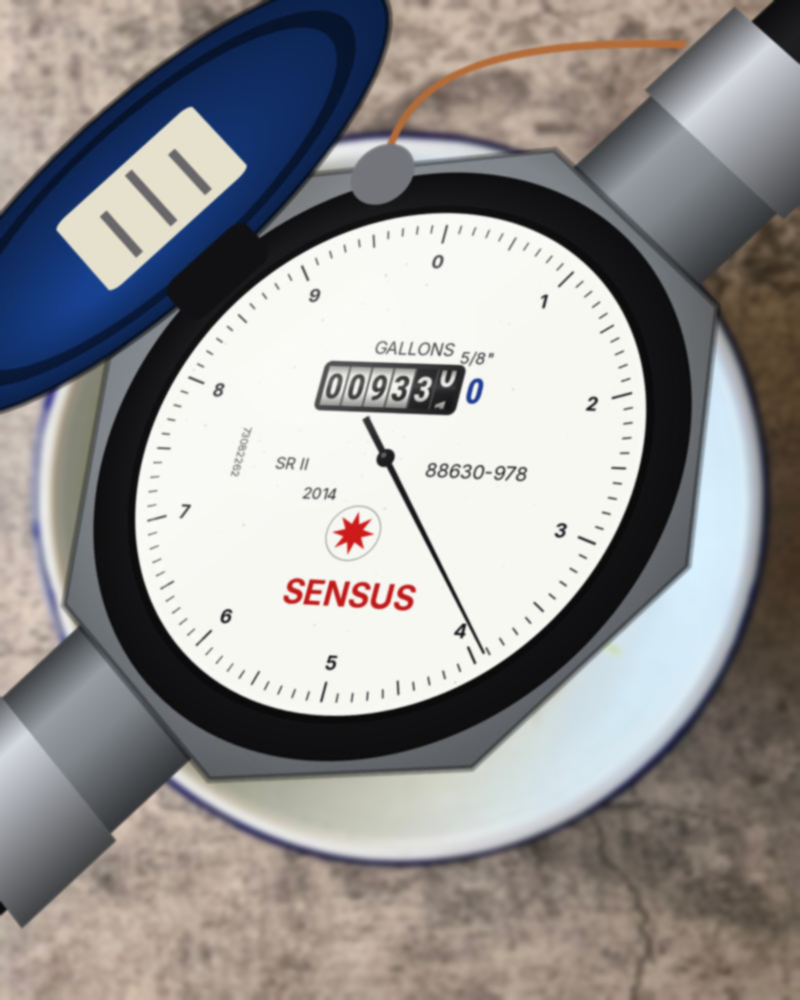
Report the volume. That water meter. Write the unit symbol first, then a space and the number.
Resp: gal 93303.9
